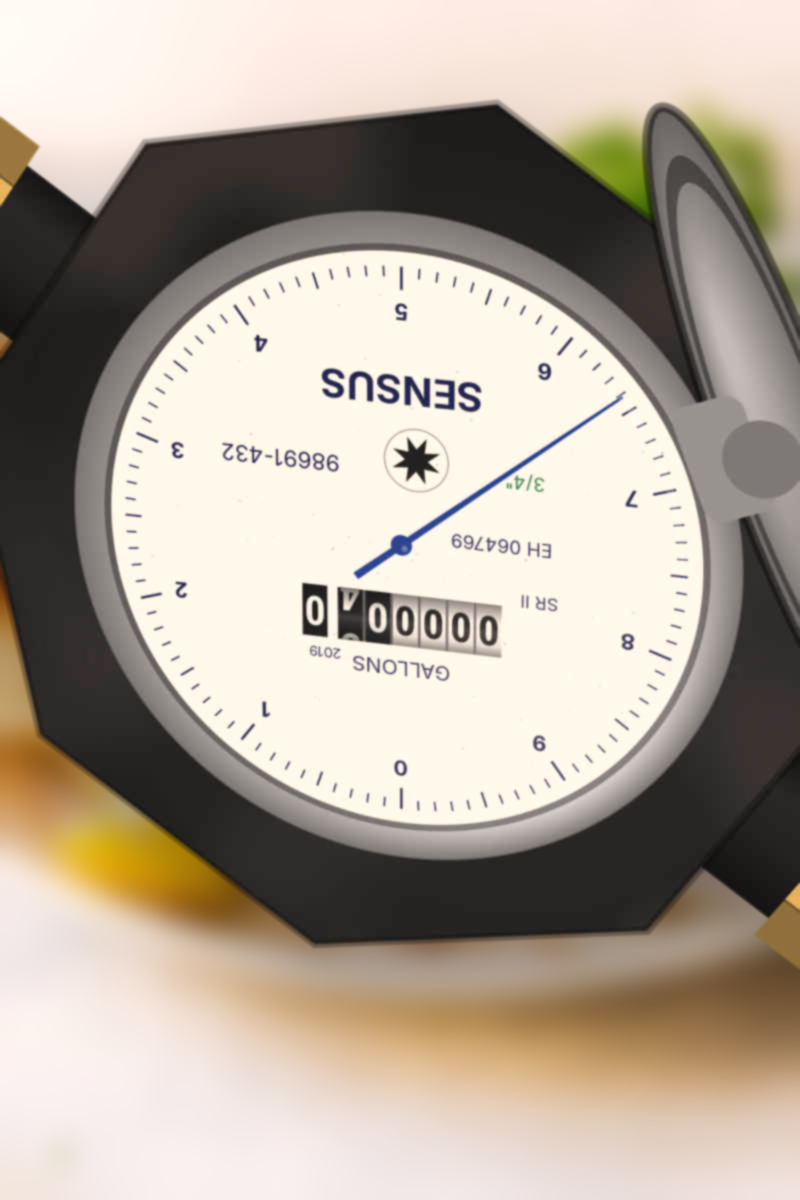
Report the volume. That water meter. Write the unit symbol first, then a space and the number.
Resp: gal 36.4
